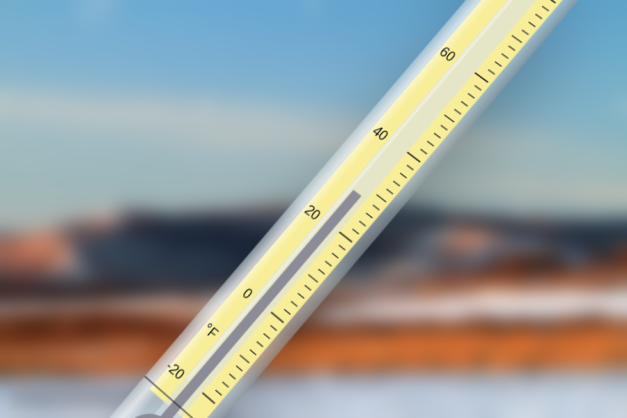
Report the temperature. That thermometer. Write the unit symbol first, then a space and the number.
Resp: °F 28
